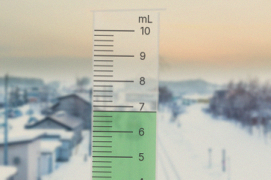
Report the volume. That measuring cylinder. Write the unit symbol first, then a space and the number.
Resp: mL 6.8
